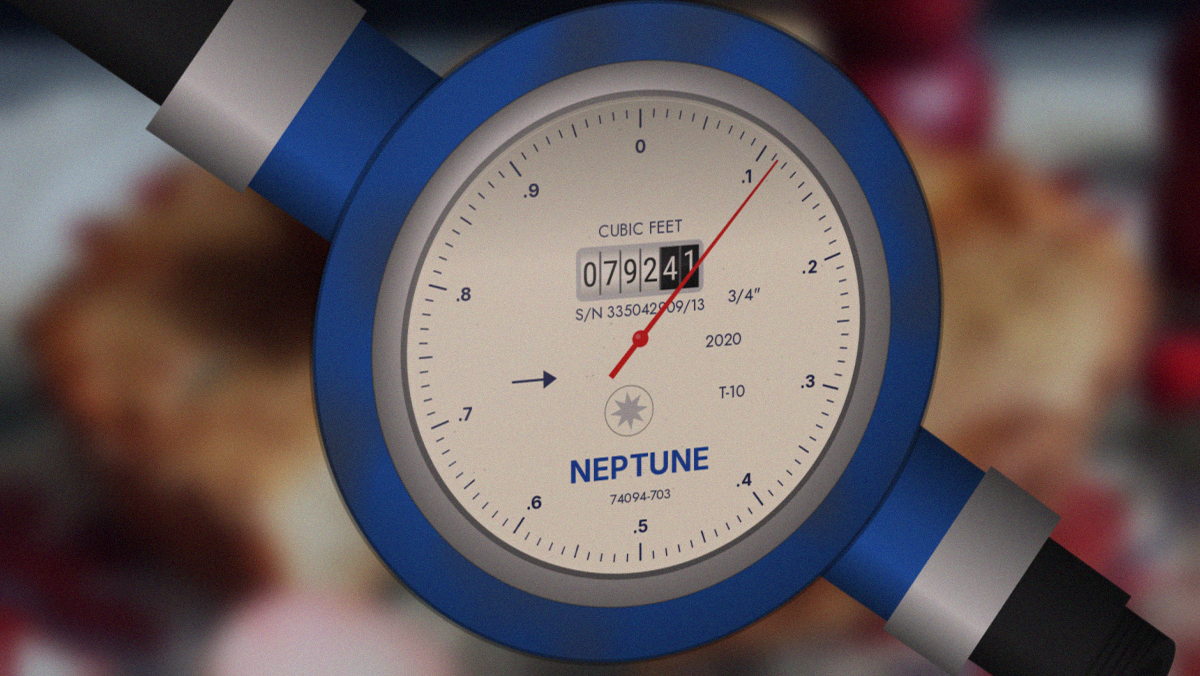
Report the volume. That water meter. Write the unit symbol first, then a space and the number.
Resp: ft³ 79241.11
